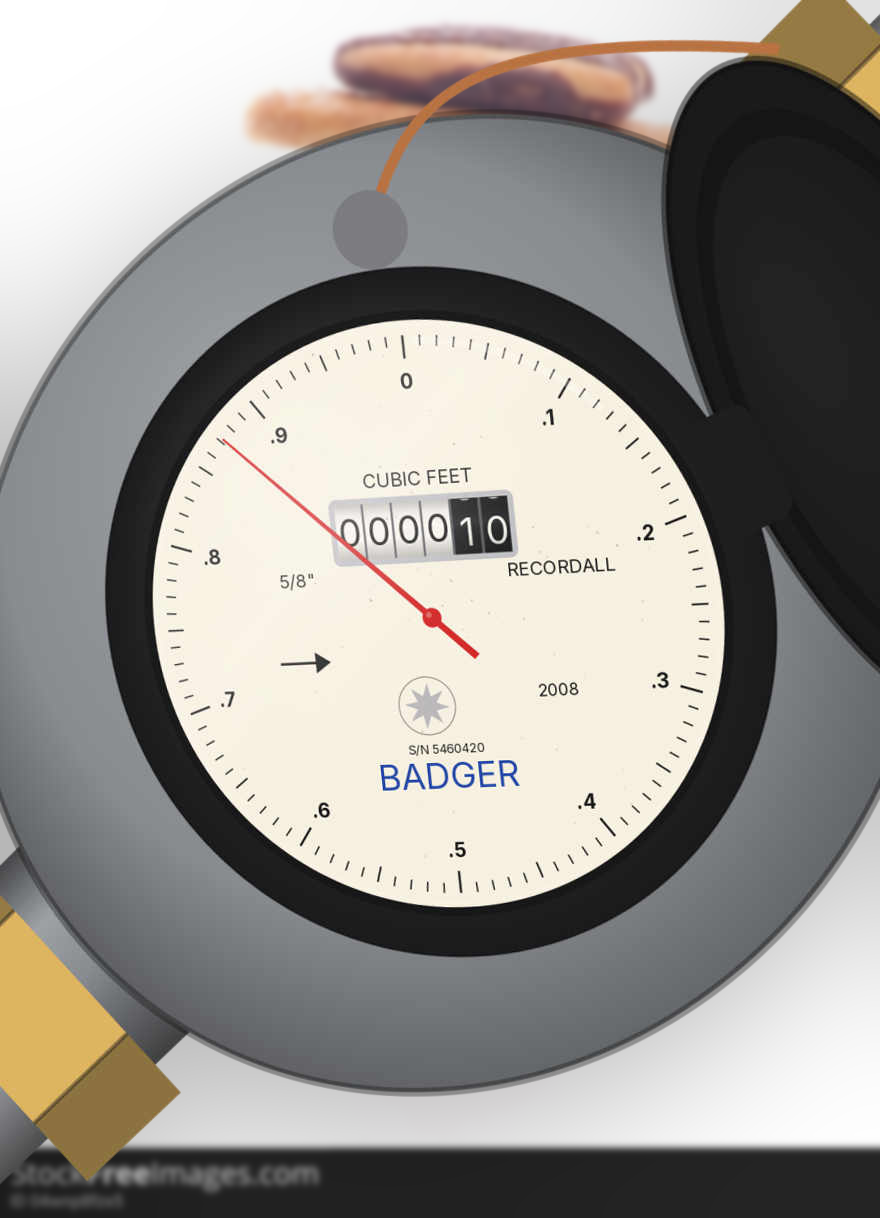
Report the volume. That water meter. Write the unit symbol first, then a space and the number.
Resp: ft³ 9.87
